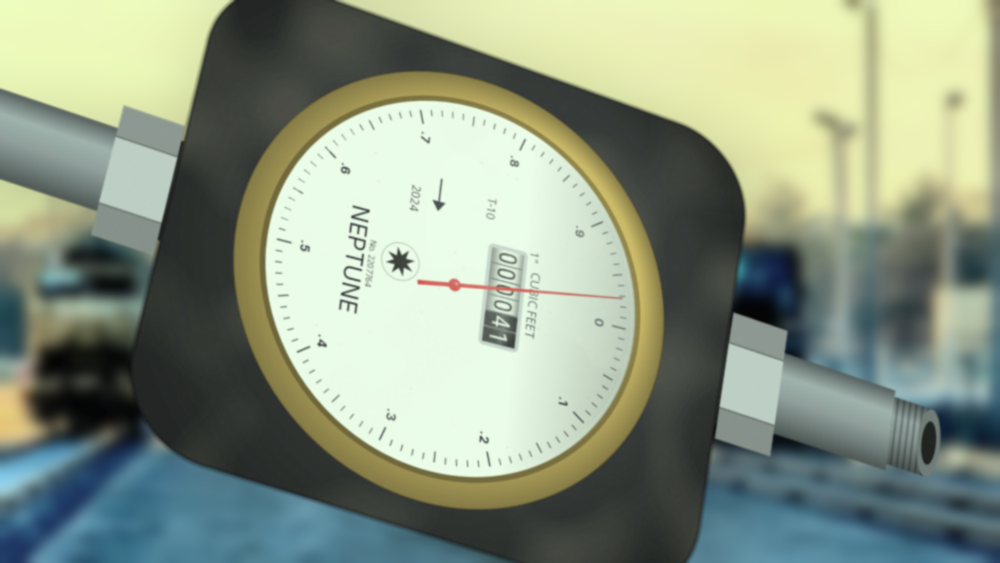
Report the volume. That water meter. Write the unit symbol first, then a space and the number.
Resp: ft³ 40.97
